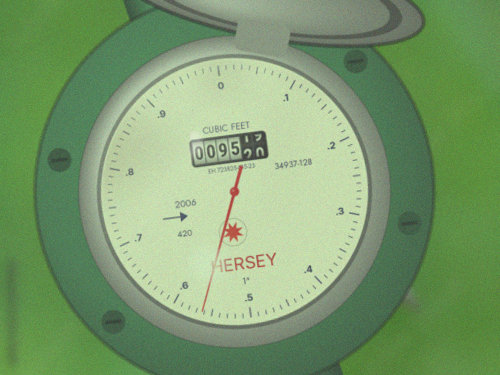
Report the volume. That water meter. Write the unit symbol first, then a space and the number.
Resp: ft³ 9519.56
